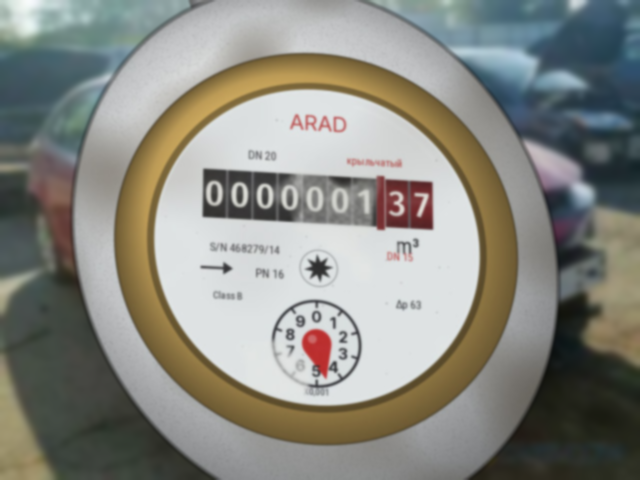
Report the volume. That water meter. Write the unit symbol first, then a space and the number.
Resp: m³ 1.374
